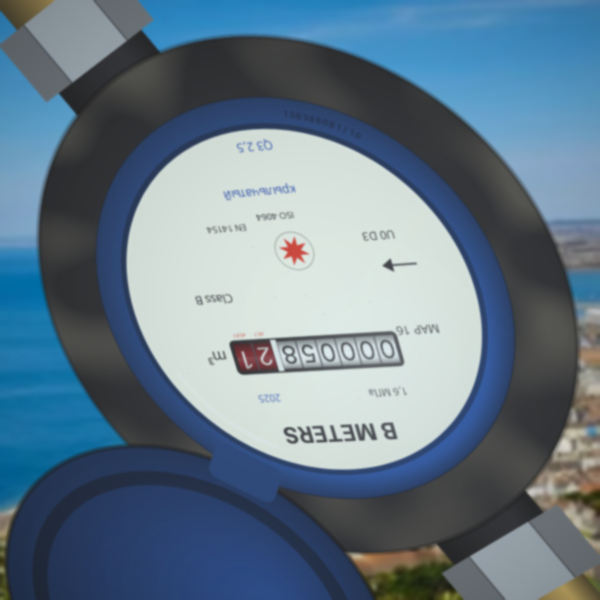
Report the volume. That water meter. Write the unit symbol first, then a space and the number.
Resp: m³ 58.21
